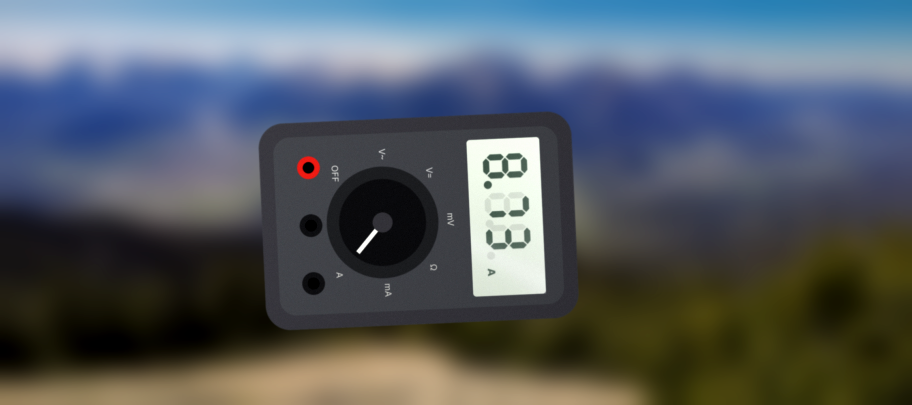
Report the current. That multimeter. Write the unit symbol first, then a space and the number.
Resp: A 8.73
